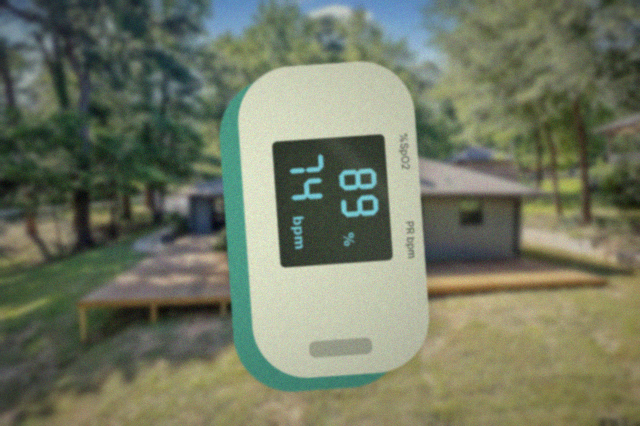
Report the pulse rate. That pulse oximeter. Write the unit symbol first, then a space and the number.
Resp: bpm 74
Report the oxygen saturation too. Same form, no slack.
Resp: % 89
